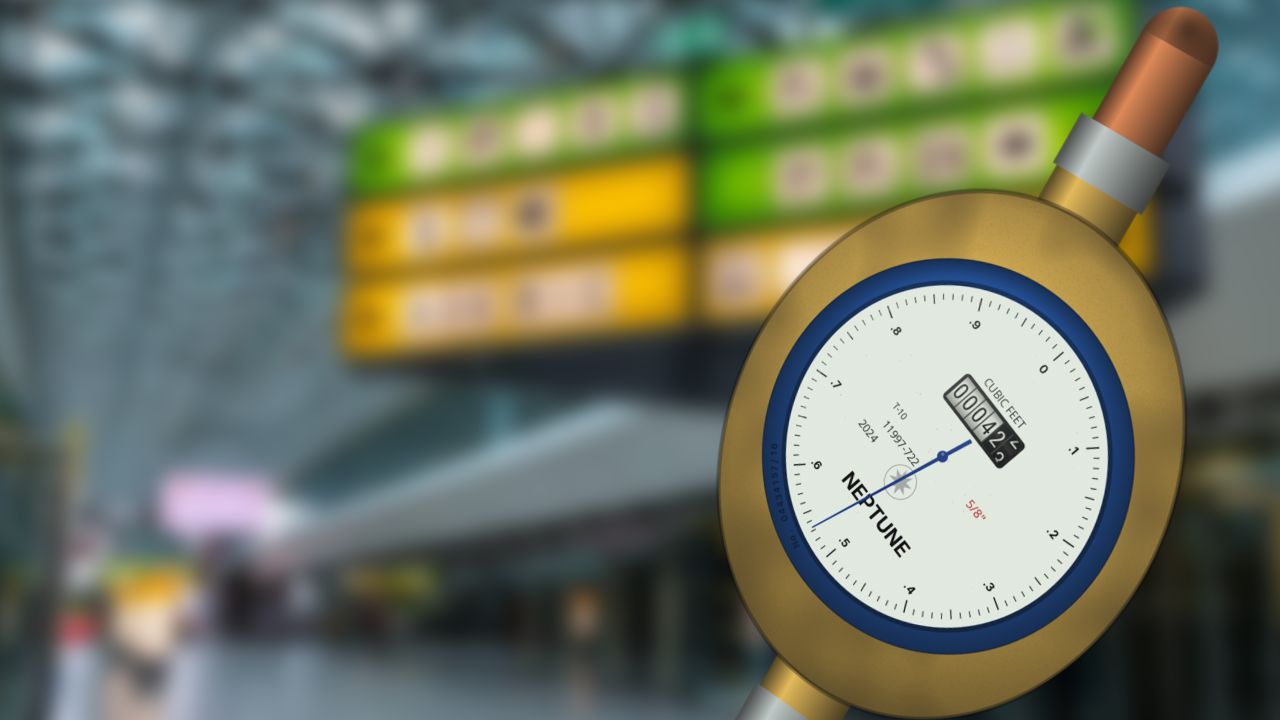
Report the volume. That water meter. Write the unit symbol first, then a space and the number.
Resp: ft³ 422.53
